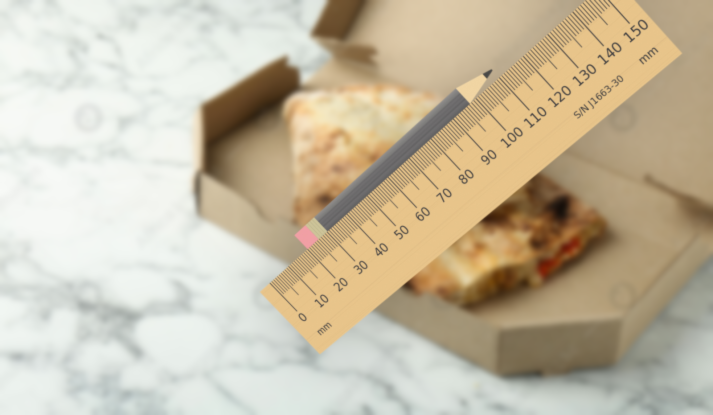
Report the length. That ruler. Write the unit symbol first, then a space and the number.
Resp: mm 90
